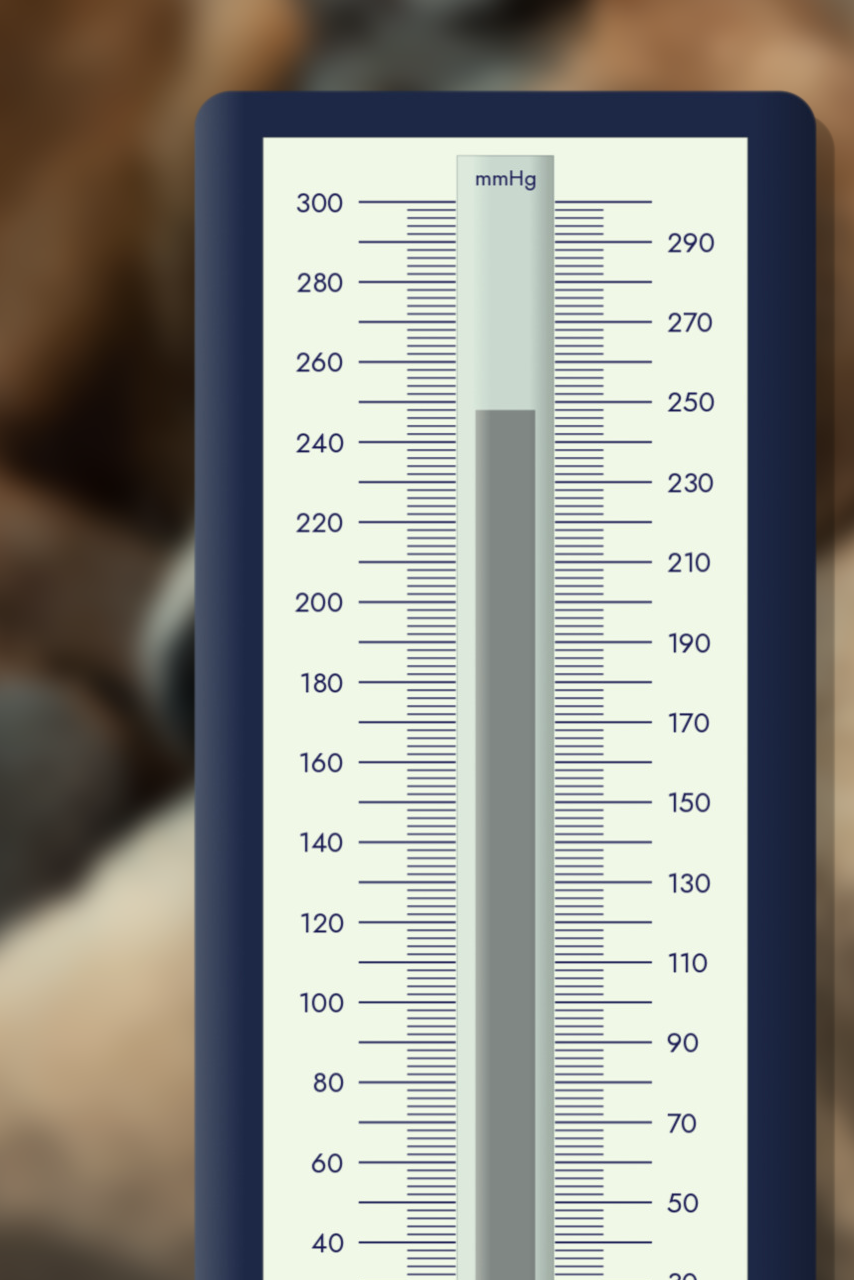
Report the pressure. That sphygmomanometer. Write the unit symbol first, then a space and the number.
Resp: mmHg 248
